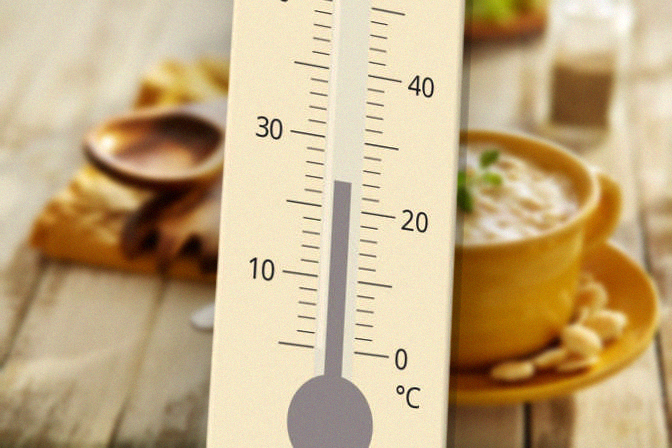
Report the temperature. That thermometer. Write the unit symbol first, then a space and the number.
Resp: °C 24
